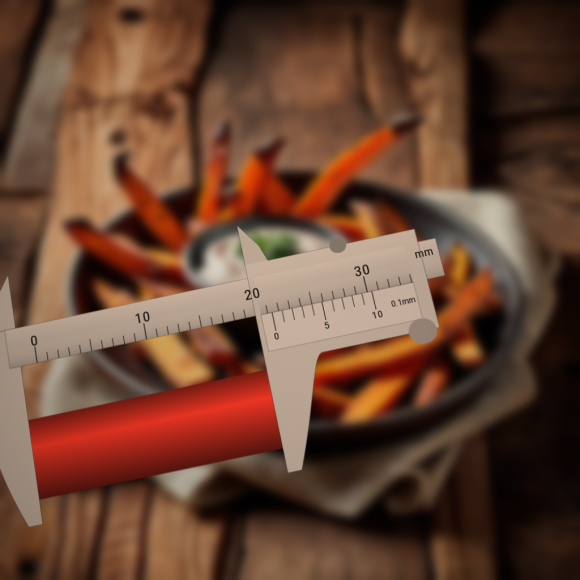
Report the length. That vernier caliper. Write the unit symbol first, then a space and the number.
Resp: mm 21.4
